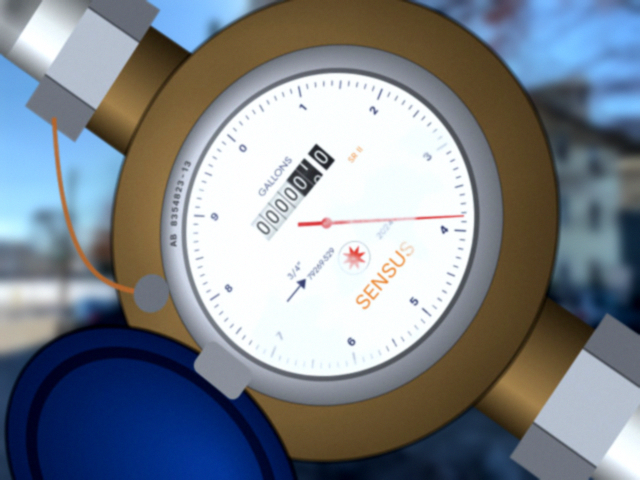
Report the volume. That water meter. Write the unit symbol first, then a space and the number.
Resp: gal 13.8
